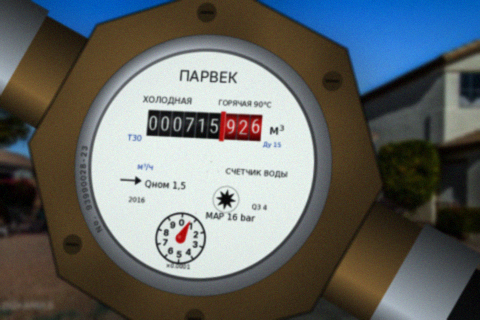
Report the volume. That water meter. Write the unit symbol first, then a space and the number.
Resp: m³ 715.9260
